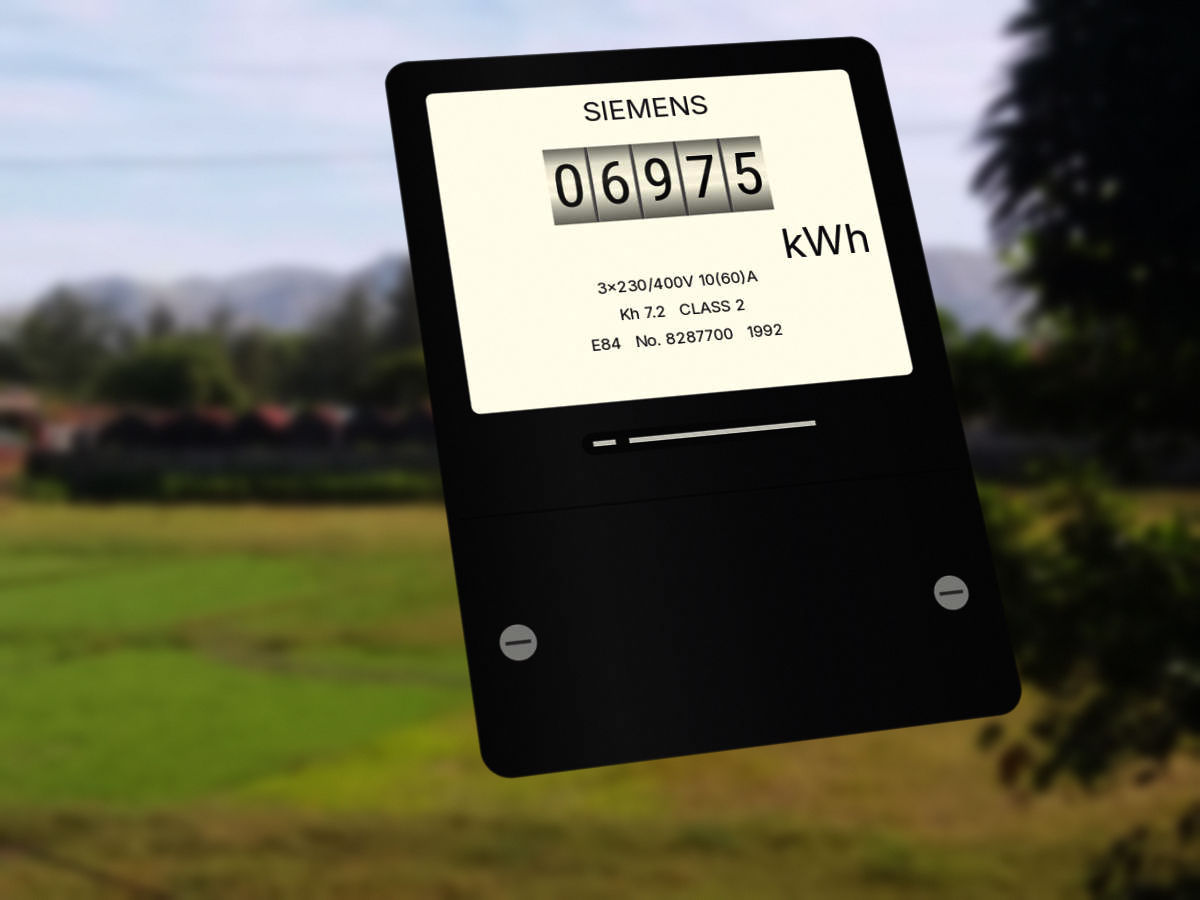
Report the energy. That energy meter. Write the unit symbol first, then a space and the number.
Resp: kWh 6975
